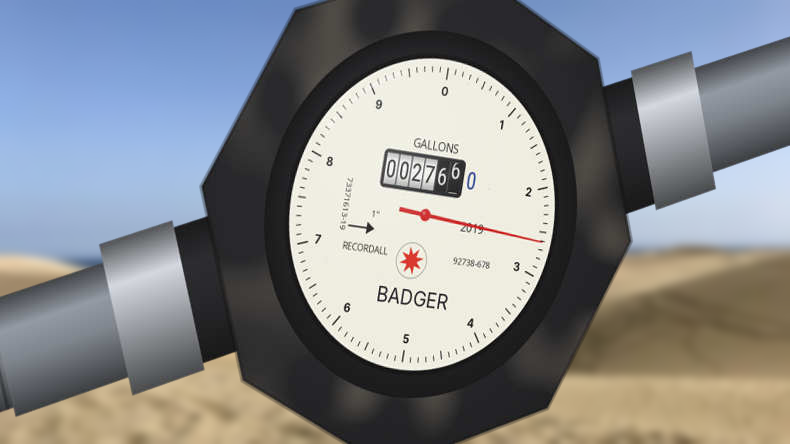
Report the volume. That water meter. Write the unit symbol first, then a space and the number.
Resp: gal 27662.6
